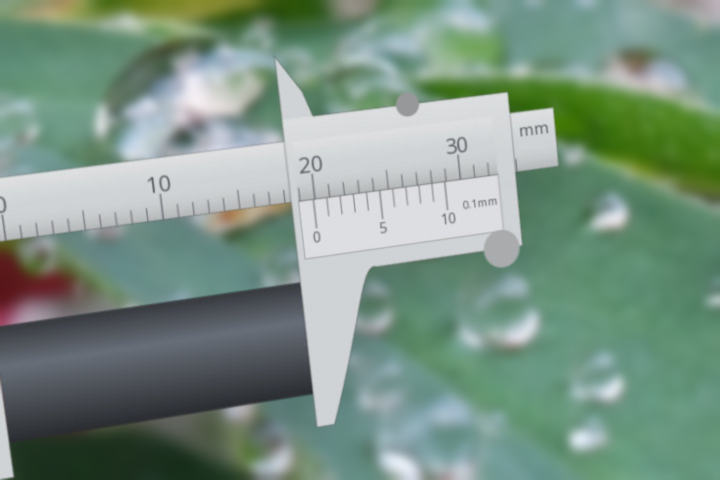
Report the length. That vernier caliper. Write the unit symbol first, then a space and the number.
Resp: mm 19.9
